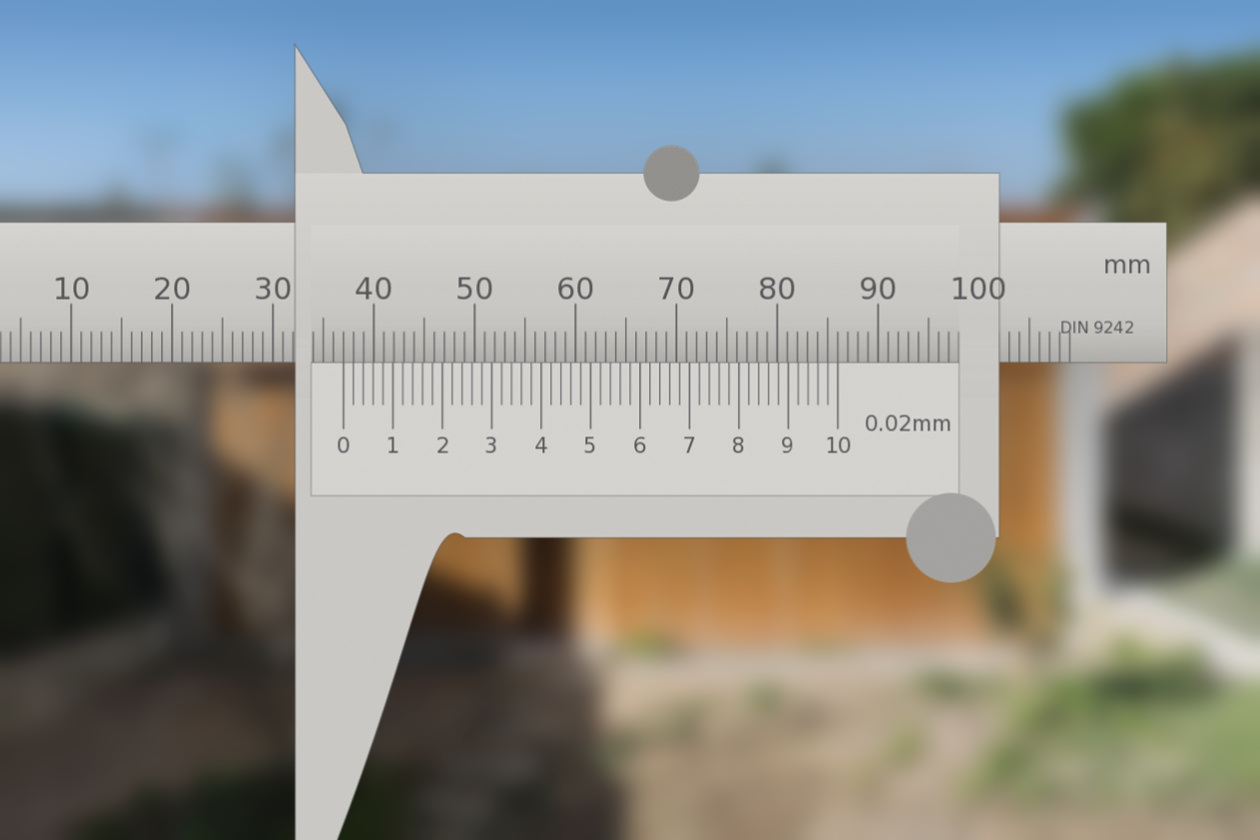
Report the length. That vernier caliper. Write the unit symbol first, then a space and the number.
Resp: mm 37.0
